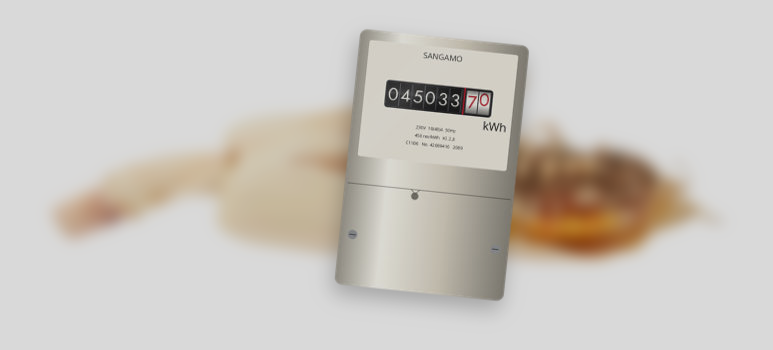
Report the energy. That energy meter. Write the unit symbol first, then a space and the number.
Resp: kWh 45033.70
